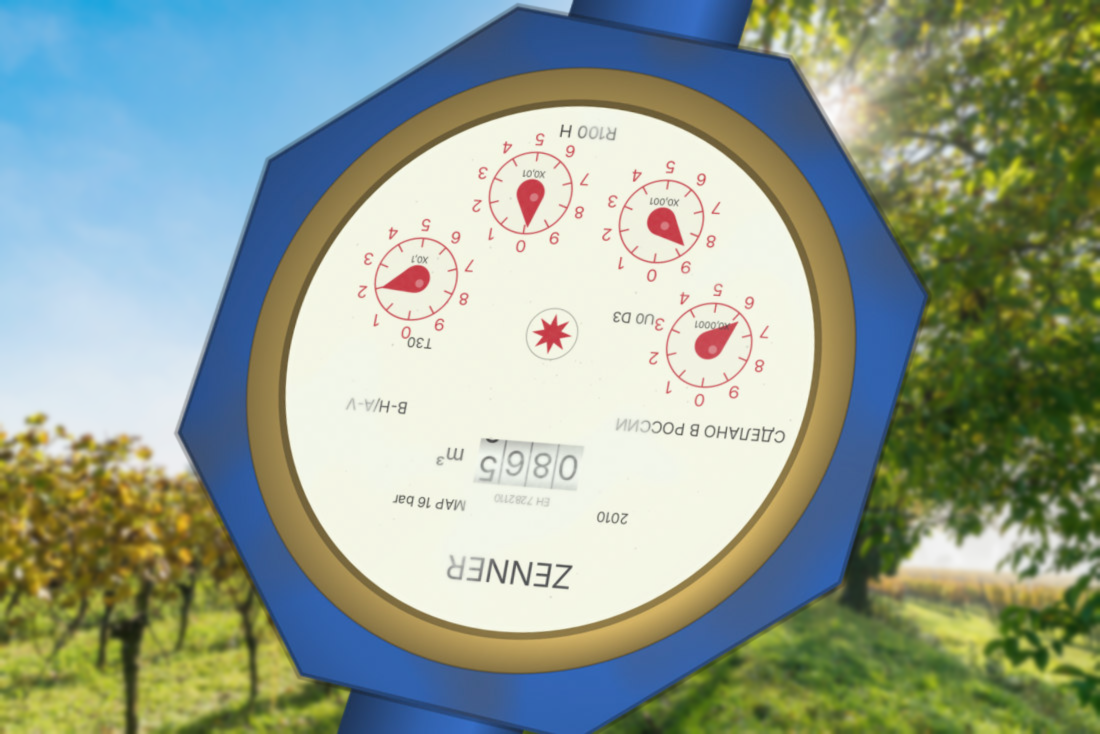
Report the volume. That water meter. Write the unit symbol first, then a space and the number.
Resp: m³ 865.1986
